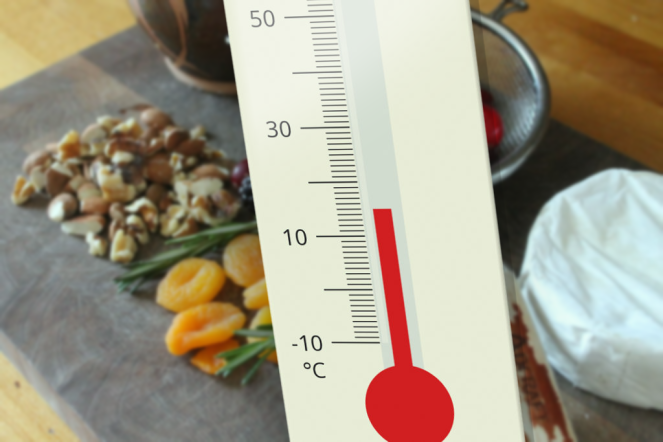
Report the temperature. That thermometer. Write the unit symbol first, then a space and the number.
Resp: °C 15
